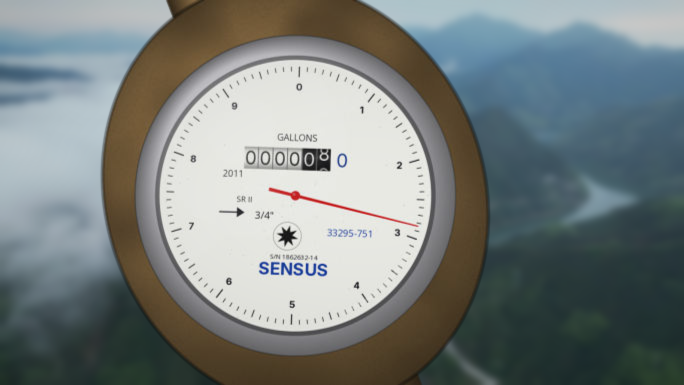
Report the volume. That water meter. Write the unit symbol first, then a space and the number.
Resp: gal 82.8
